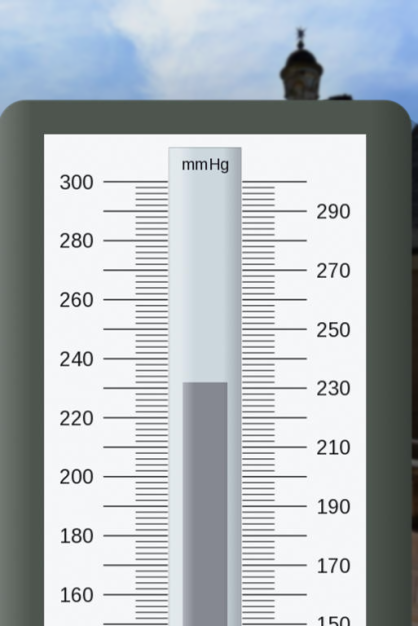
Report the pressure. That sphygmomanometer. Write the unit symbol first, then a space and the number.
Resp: mmHg 232
